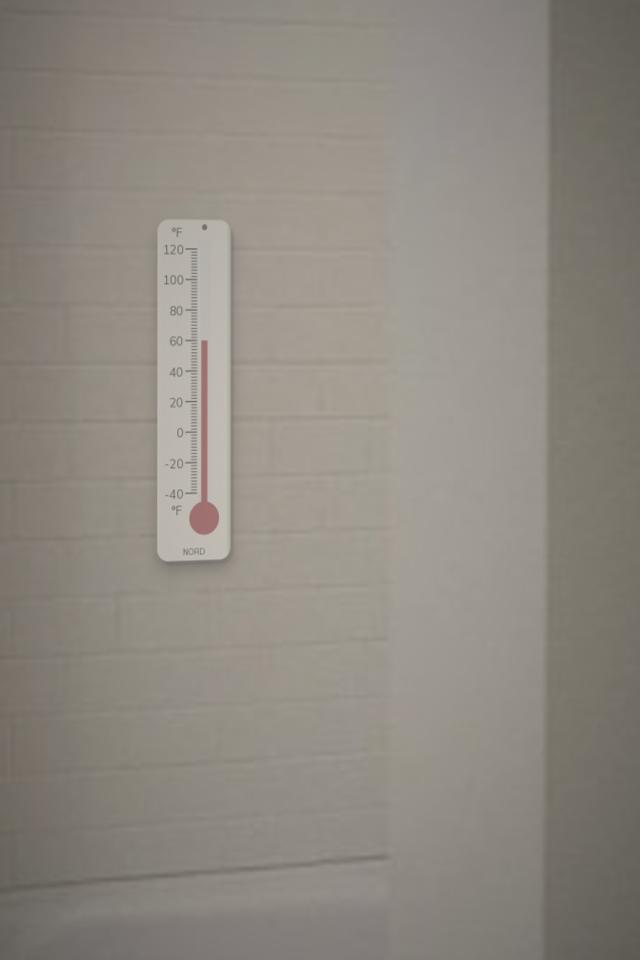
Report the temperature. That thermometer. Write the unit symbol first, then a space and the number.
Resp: °F 60
